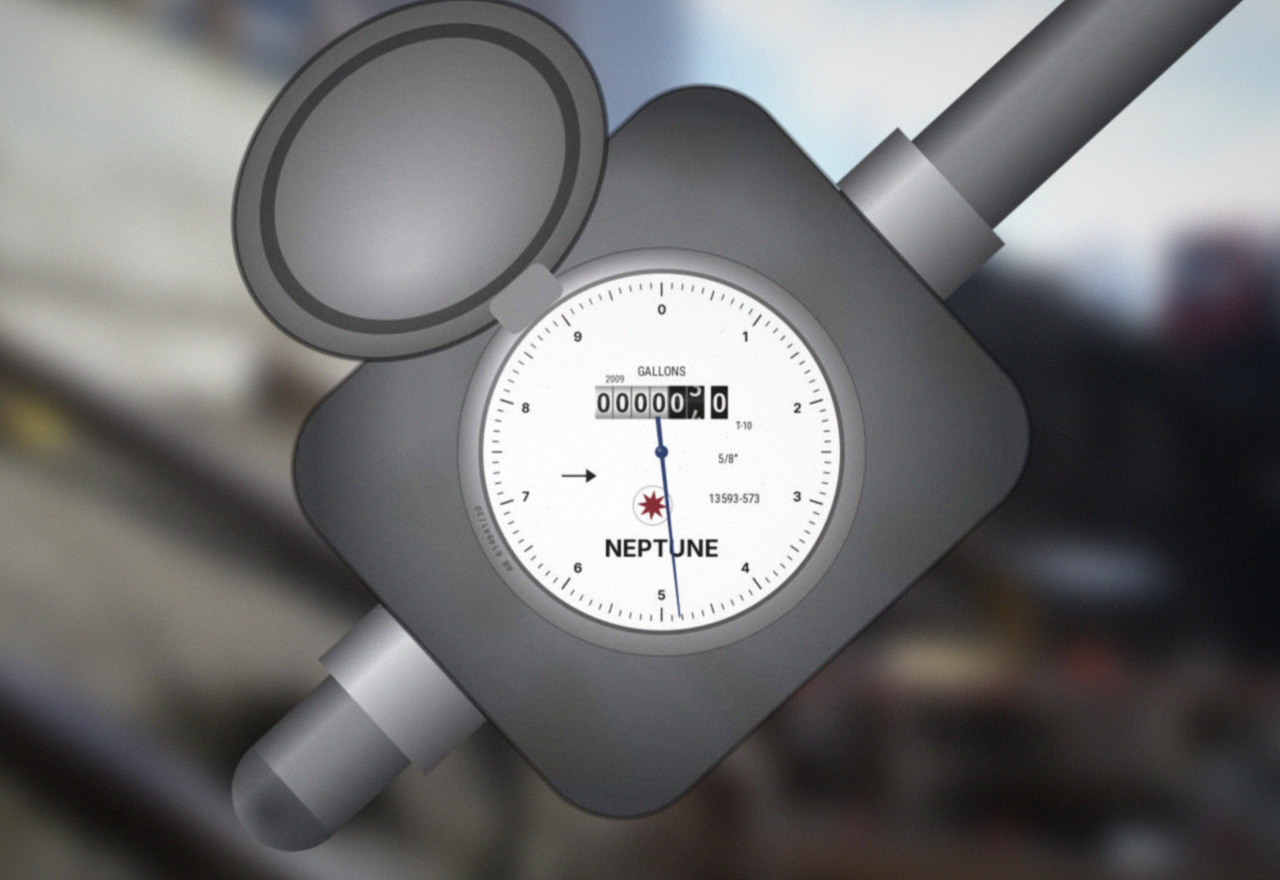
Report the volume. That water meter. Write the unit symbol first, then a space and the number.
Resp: gal 34.8
